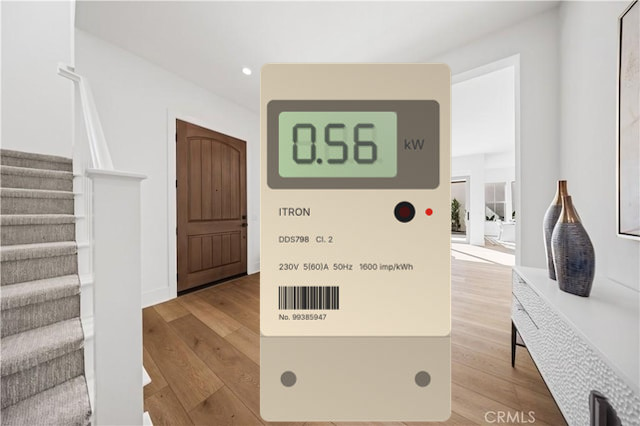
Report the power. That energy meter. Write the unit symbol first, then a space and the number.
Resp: kW 0.56
